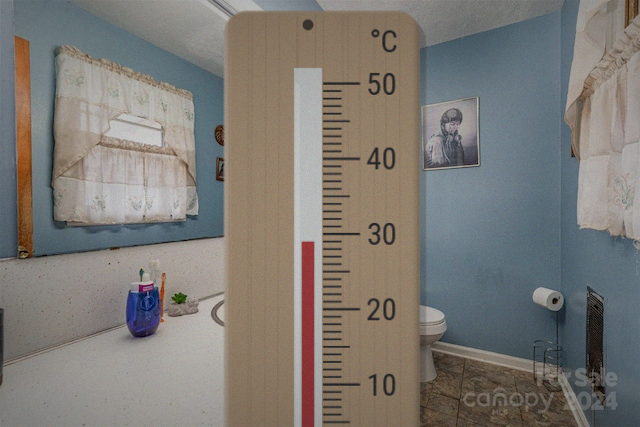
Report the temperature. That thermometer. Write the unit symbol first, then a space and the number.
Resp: °C 29
